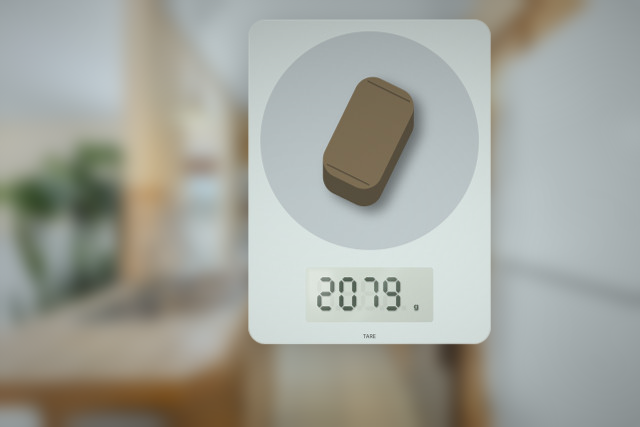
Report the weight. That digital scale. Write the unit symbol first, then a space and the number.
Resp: g 2079
